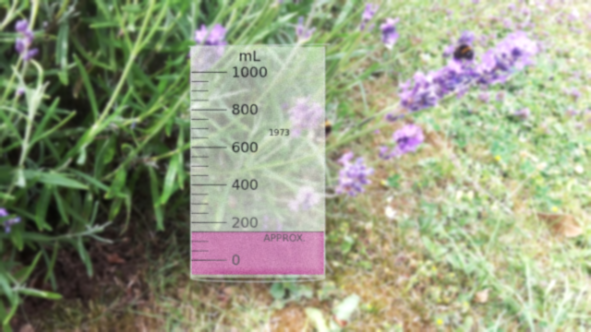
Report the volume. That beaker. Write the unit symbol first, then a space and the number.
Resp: mL 150
